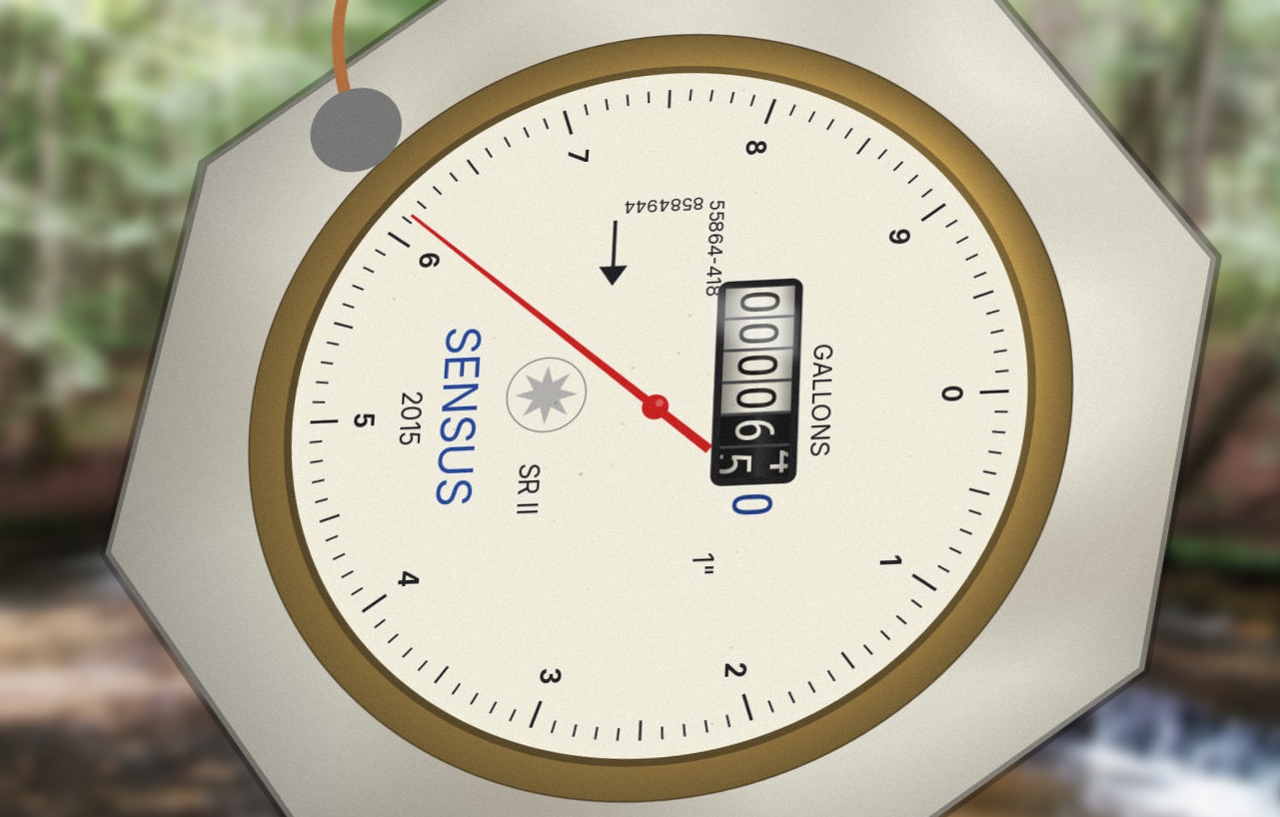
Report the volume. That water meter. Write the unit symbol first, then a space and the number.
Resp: gal 646.1
